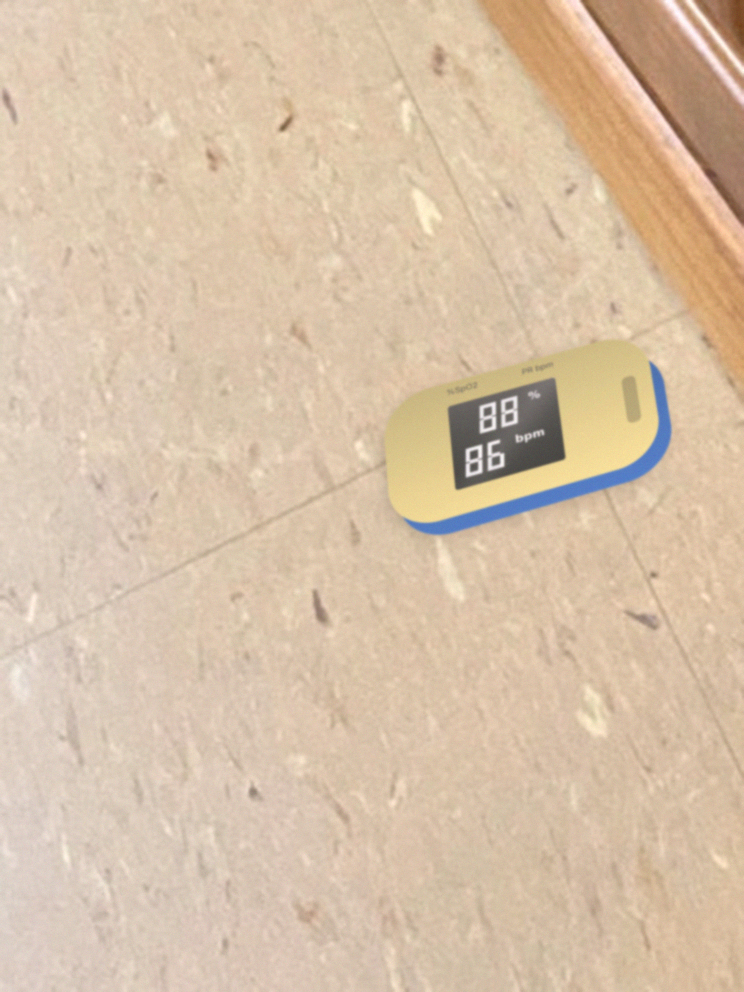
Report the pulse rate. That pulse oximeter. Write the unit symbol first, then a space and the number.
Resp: bpm 86
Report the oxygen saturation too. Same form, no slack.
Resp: % 88
